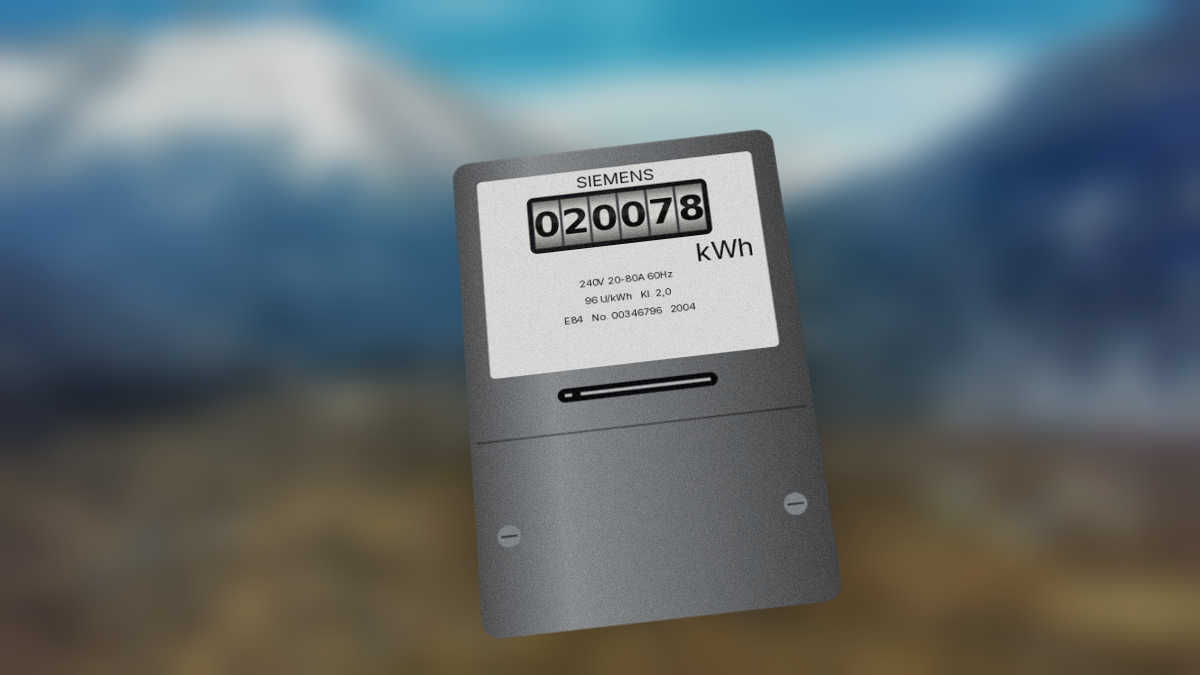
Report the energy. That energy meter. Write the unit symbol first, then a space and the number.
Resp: kWh 20078
